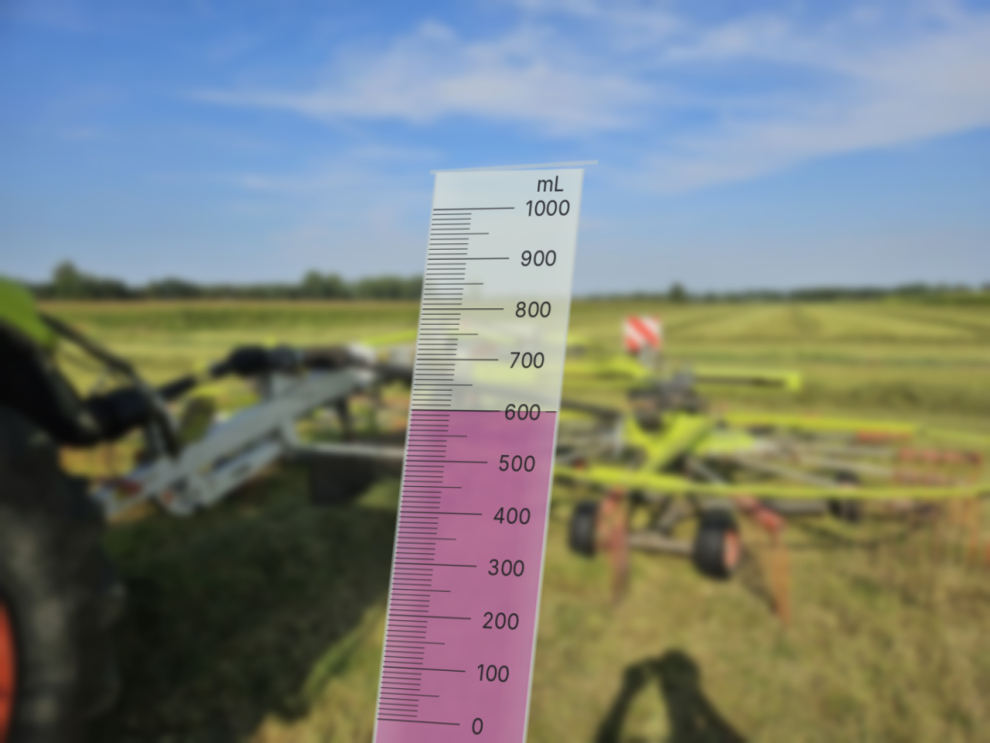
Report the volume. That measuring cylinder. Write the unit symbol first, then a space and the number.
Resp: mL 600
